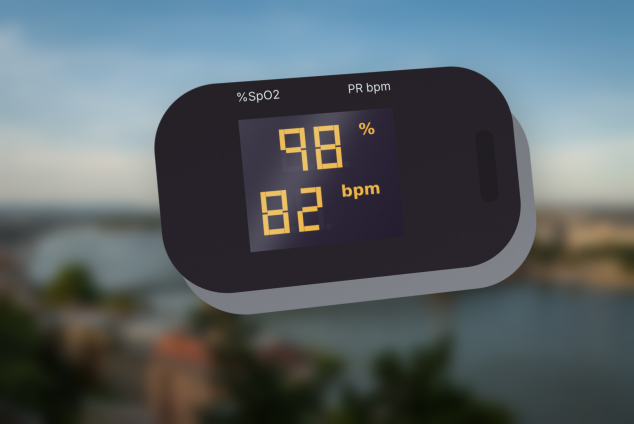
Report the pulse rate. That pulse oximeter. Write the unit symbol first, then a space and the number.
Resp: bpm 82
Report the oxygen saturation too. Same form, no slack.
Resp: % 98
